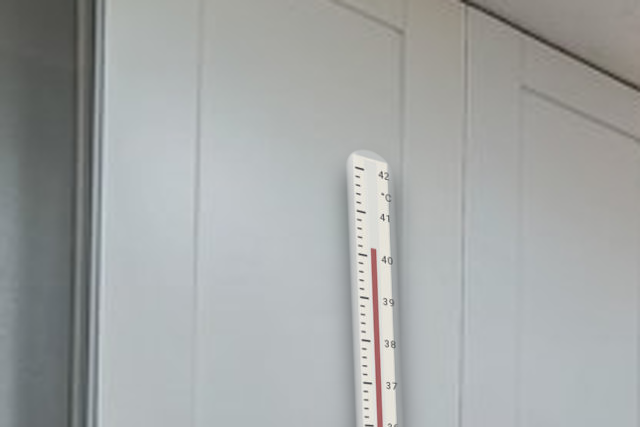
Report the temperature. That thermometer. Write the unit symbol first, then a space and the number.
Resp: °C 40.2
